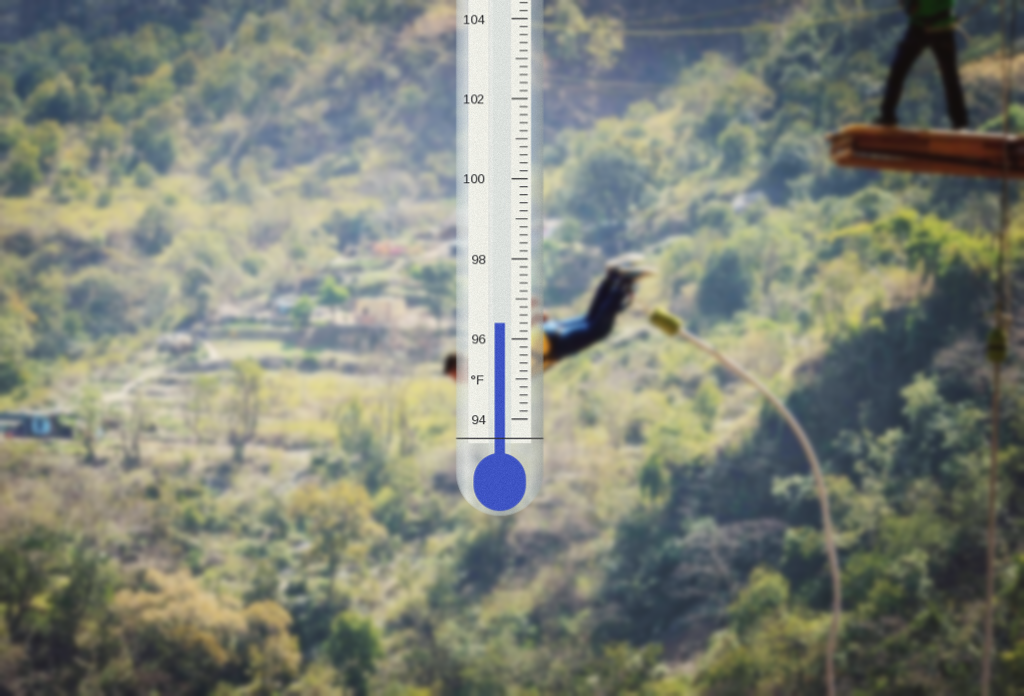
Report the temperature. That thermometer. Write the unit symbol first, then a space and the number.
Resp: °F 96.4
